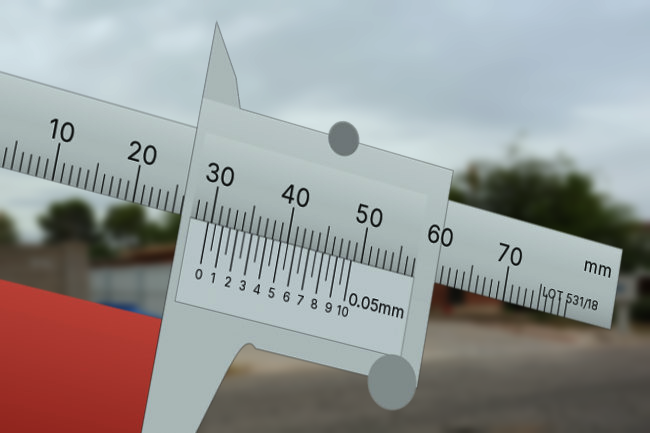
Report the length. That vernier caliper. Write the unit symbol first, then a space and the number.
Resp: mm 29.6
